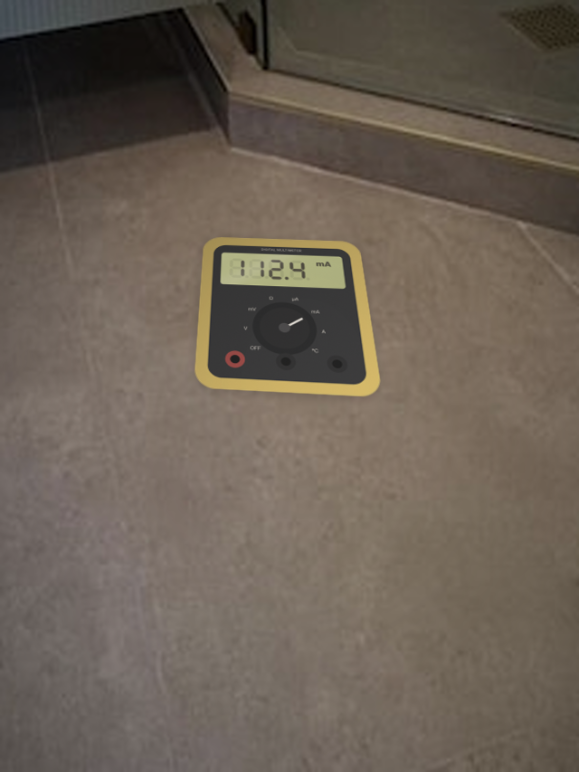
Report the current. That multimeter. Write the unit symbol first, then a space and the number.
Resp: mA 112.4
